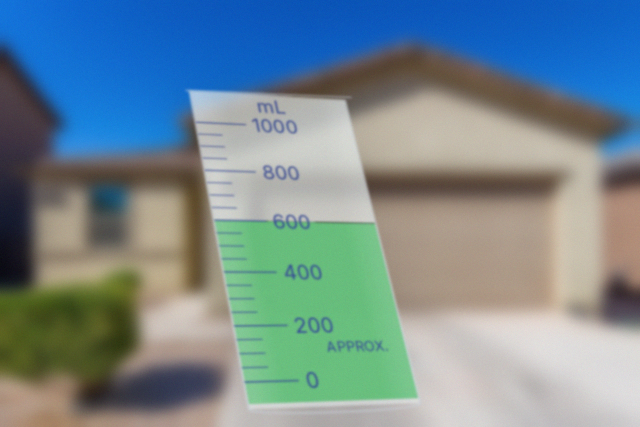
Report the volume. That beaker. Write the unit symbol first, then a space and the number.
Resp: mL 600
